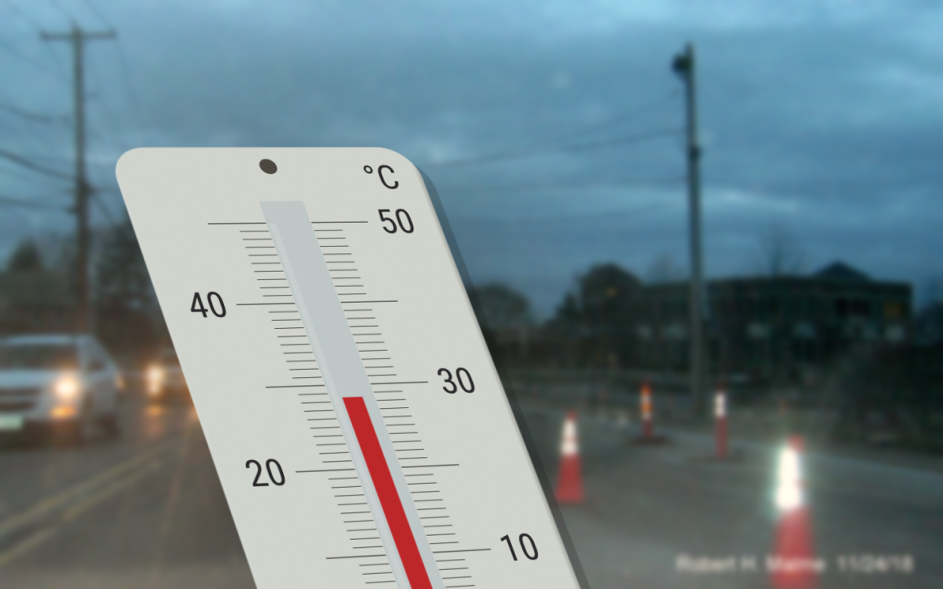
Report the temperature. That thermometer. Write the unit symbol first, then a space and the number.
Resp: °C 28.5
